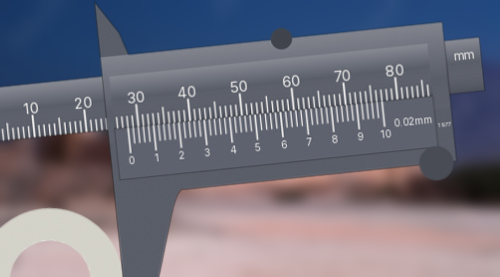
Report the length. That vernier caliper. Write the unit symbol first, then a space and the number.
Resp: mm 28.0
